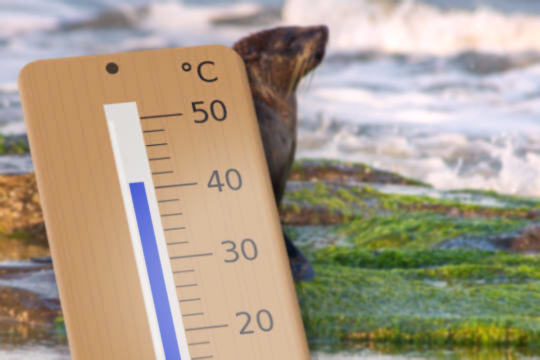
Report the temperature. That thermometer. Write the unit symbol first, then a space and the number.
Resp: °C 41
